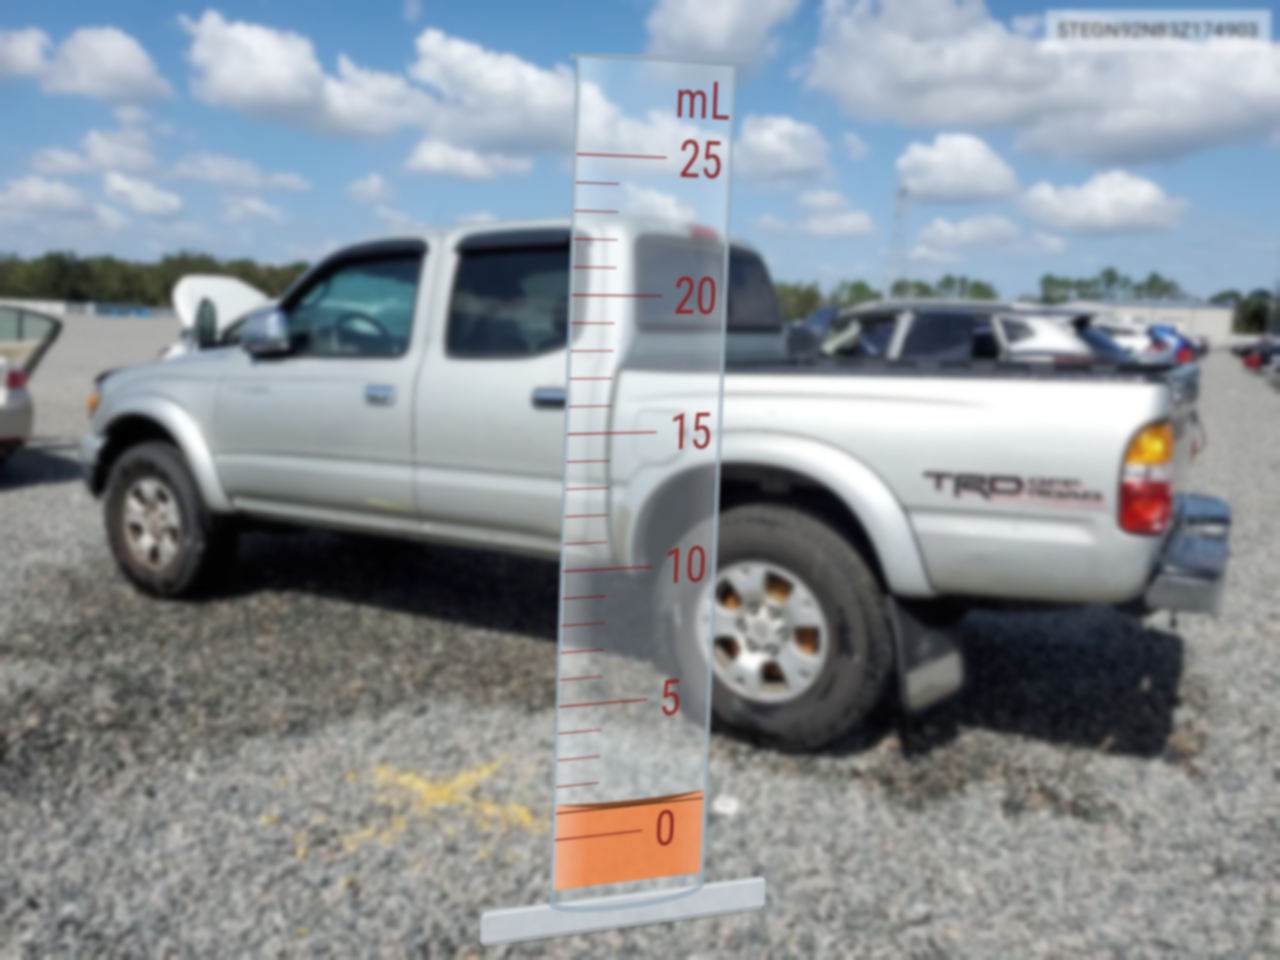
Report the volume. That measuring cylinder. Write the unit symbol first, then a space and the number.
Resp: mL 1
